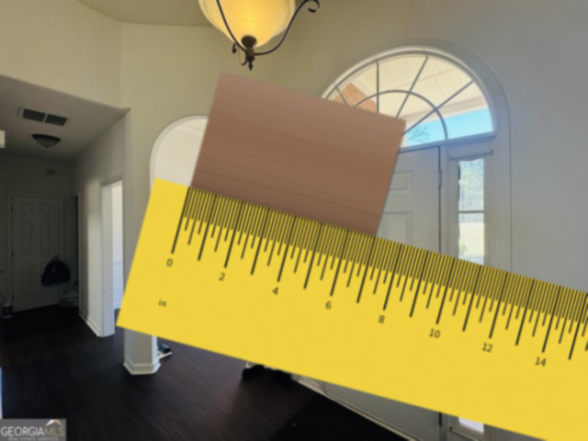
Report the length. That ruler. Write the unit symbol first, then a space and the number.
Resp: in 7
